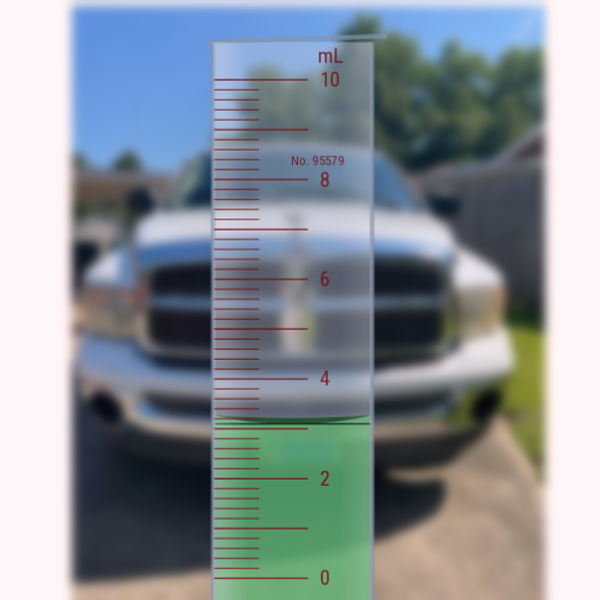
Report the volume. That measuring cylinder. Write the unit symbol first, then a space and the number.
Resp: mL 3.1
